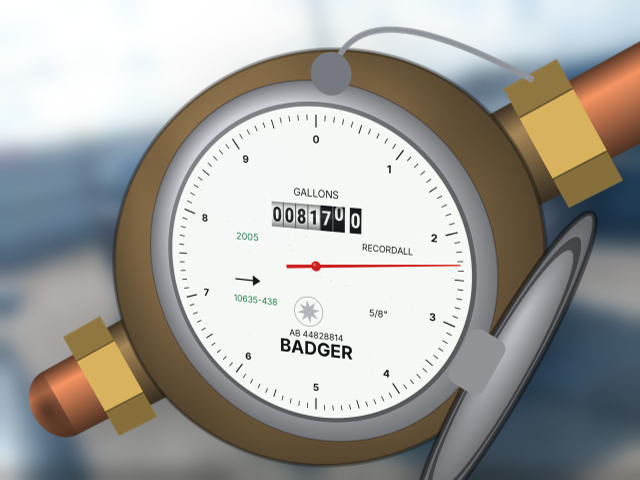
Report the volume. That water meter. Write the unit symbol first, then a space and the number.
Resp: gal 81702.3
